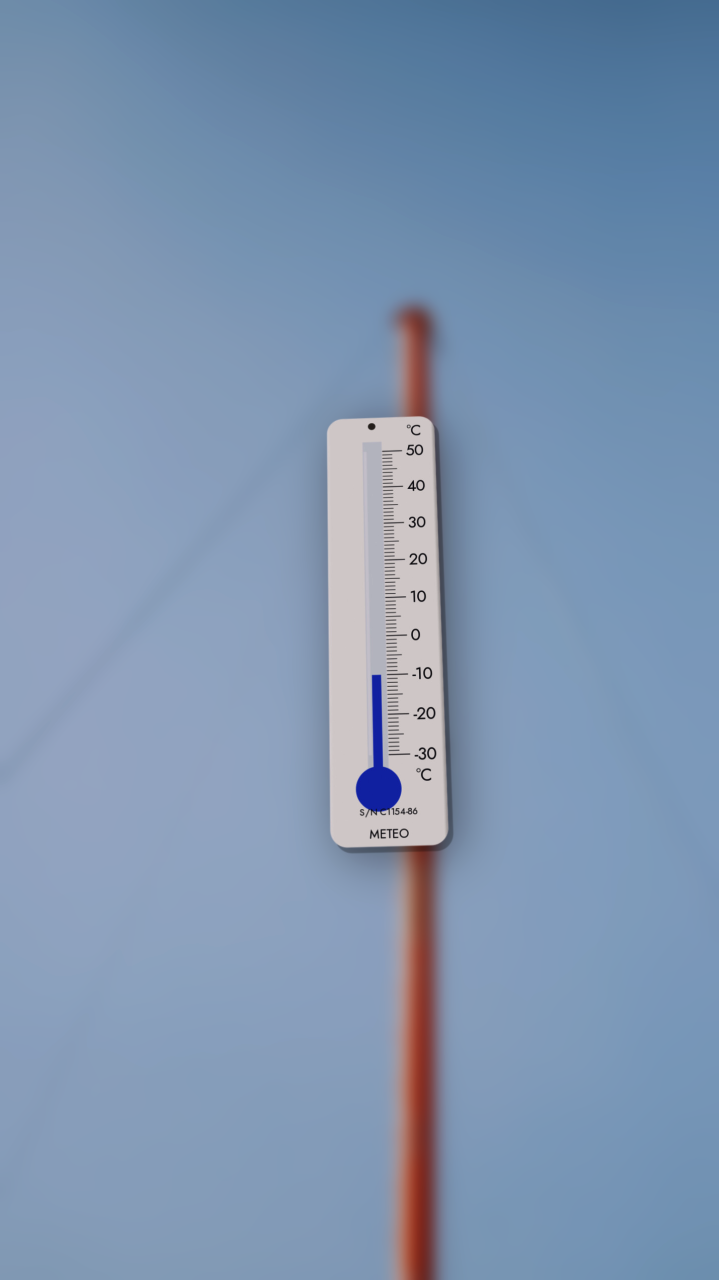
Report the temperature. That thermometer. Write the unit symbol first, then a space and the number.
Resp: °C -10
